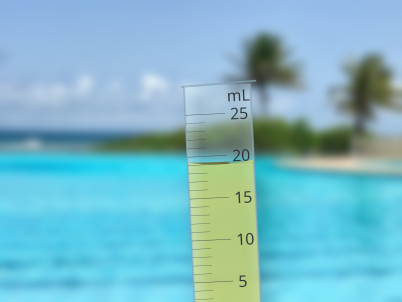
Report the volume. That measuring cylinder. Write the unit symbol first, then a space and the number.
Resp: mL 19
